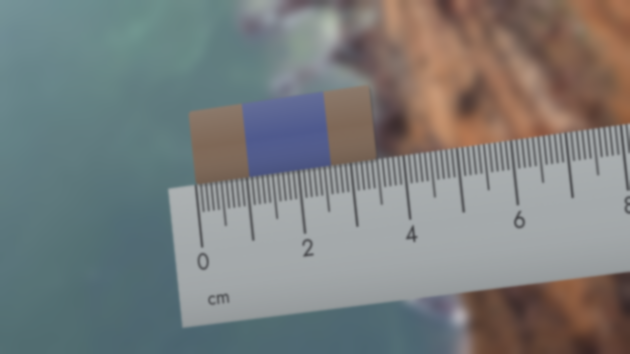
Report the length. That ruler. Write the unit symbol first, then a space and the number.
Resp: cm 3.5
